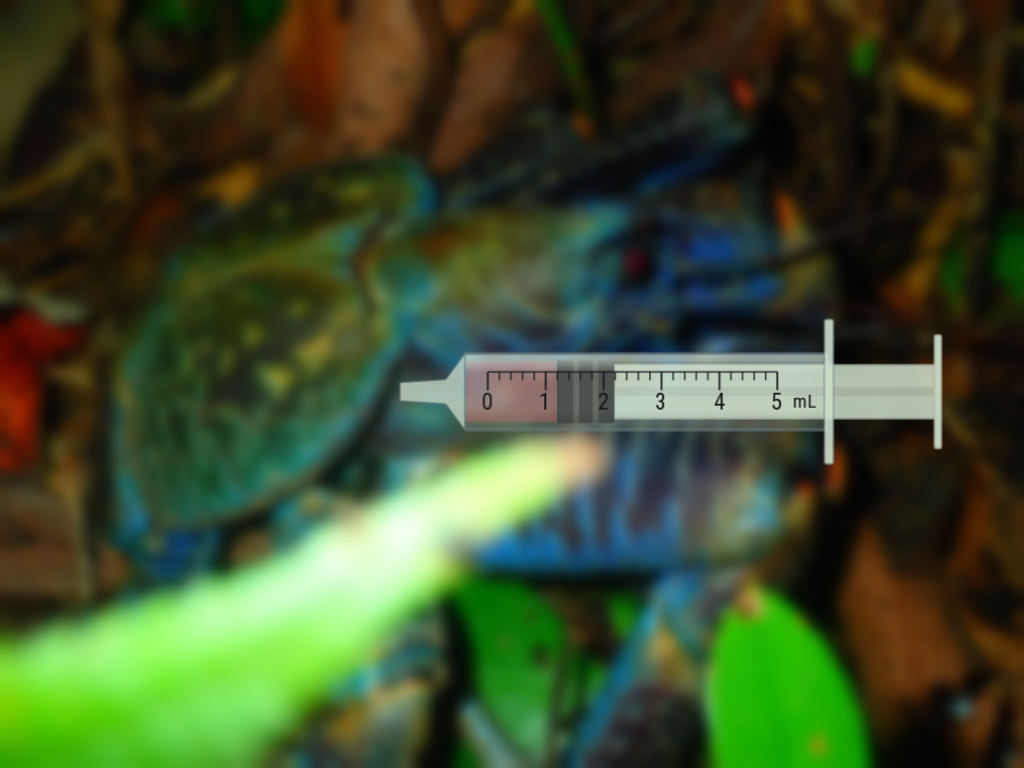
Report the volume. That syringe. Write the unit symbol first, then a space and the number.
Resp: mL 1.2
